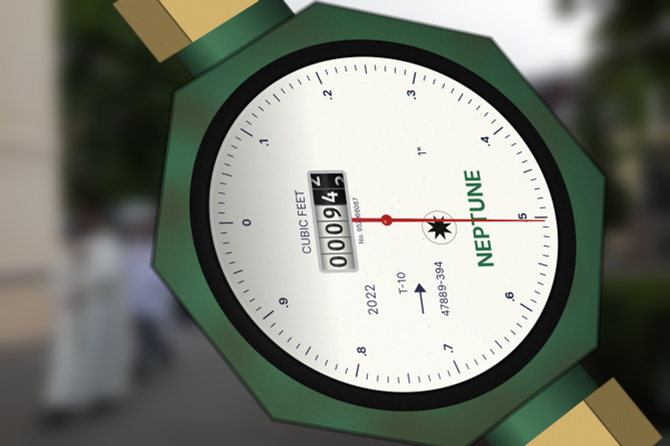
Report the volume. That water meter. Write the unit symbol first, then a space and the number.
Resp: ft³ 942.50
